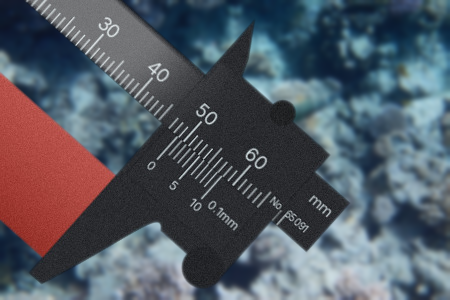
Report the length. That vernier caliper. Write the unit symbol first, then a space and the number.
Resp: mm 48.8
